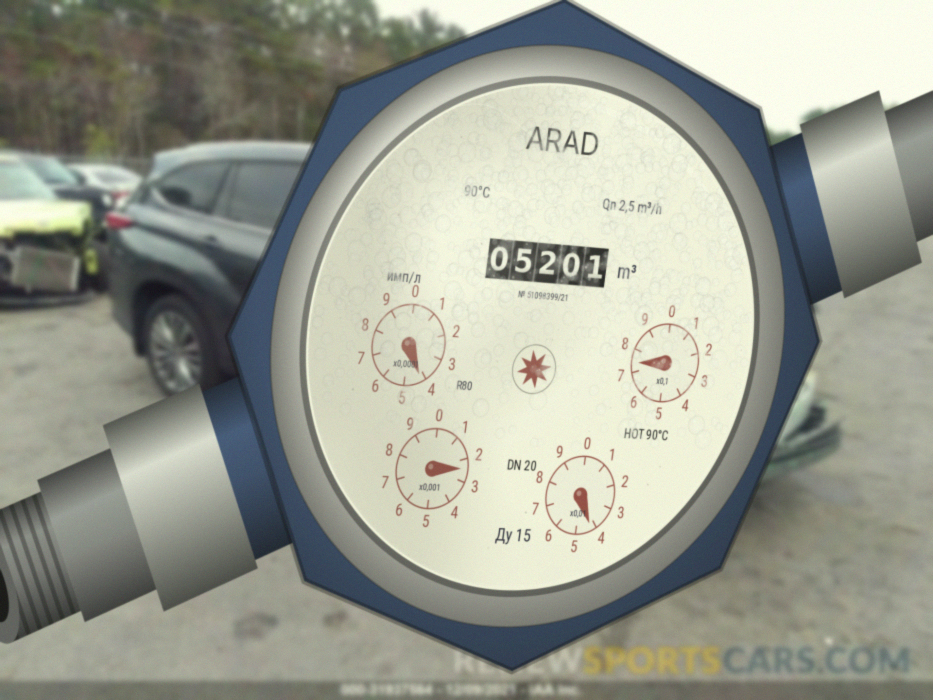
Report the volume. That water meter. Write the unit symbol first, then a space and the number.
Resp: m³ 5201.7424
